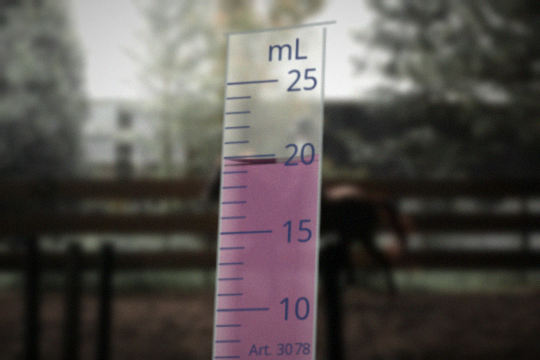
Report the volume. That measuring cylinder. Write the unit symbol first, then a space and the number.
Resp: mL 19.5
